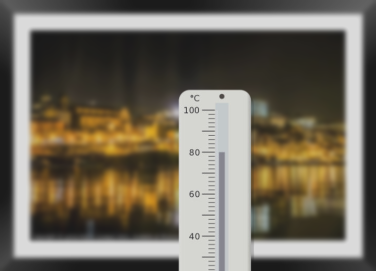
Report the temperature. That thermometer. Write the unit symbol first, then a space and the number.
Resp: °C 80
